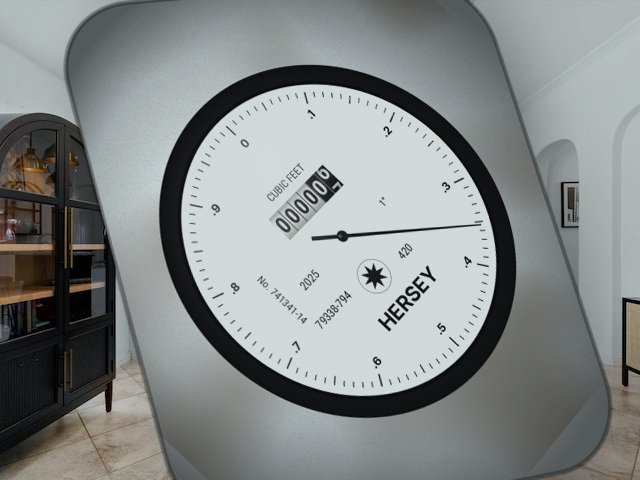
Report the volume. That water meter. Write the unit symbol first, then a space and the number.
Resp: ft³ 6.35
